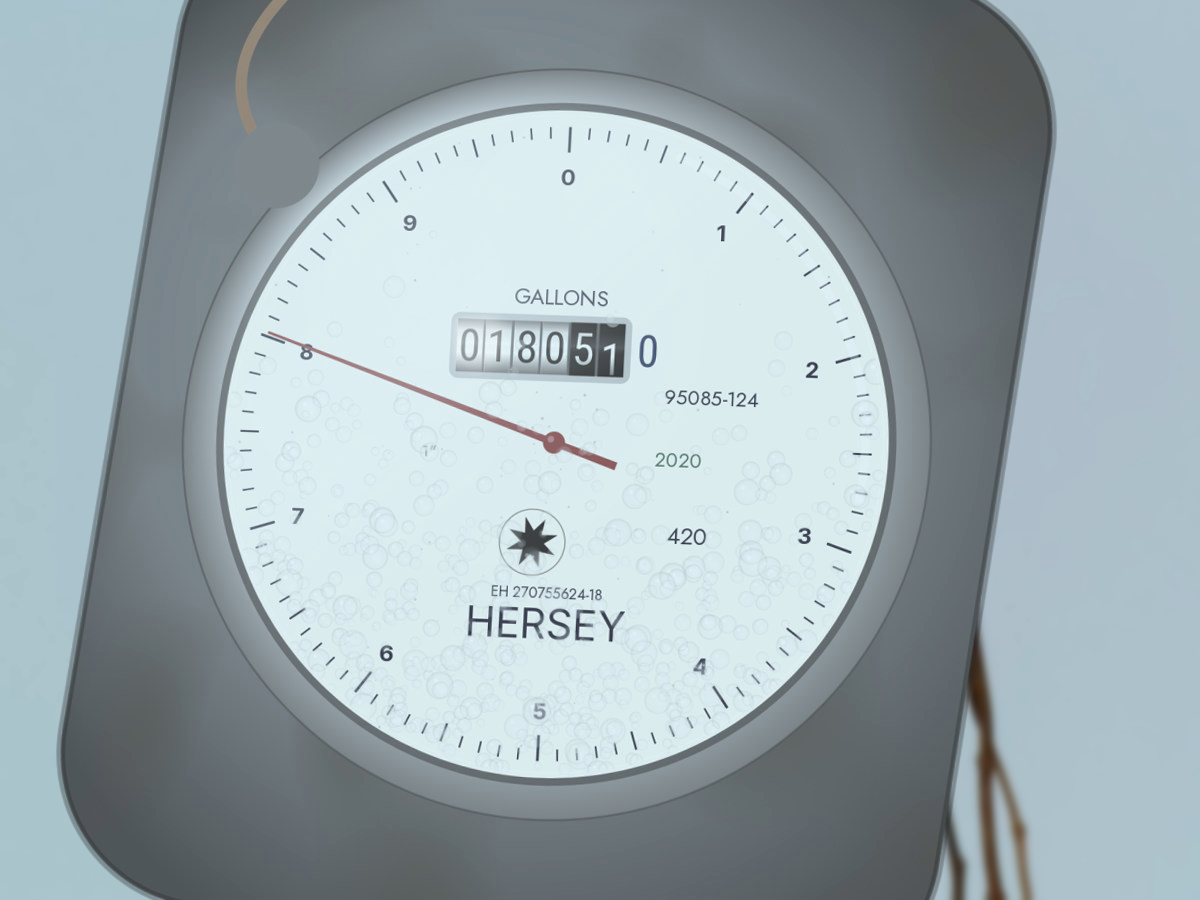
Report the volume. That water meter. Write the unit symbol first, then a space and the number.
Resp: gal 180508.0
